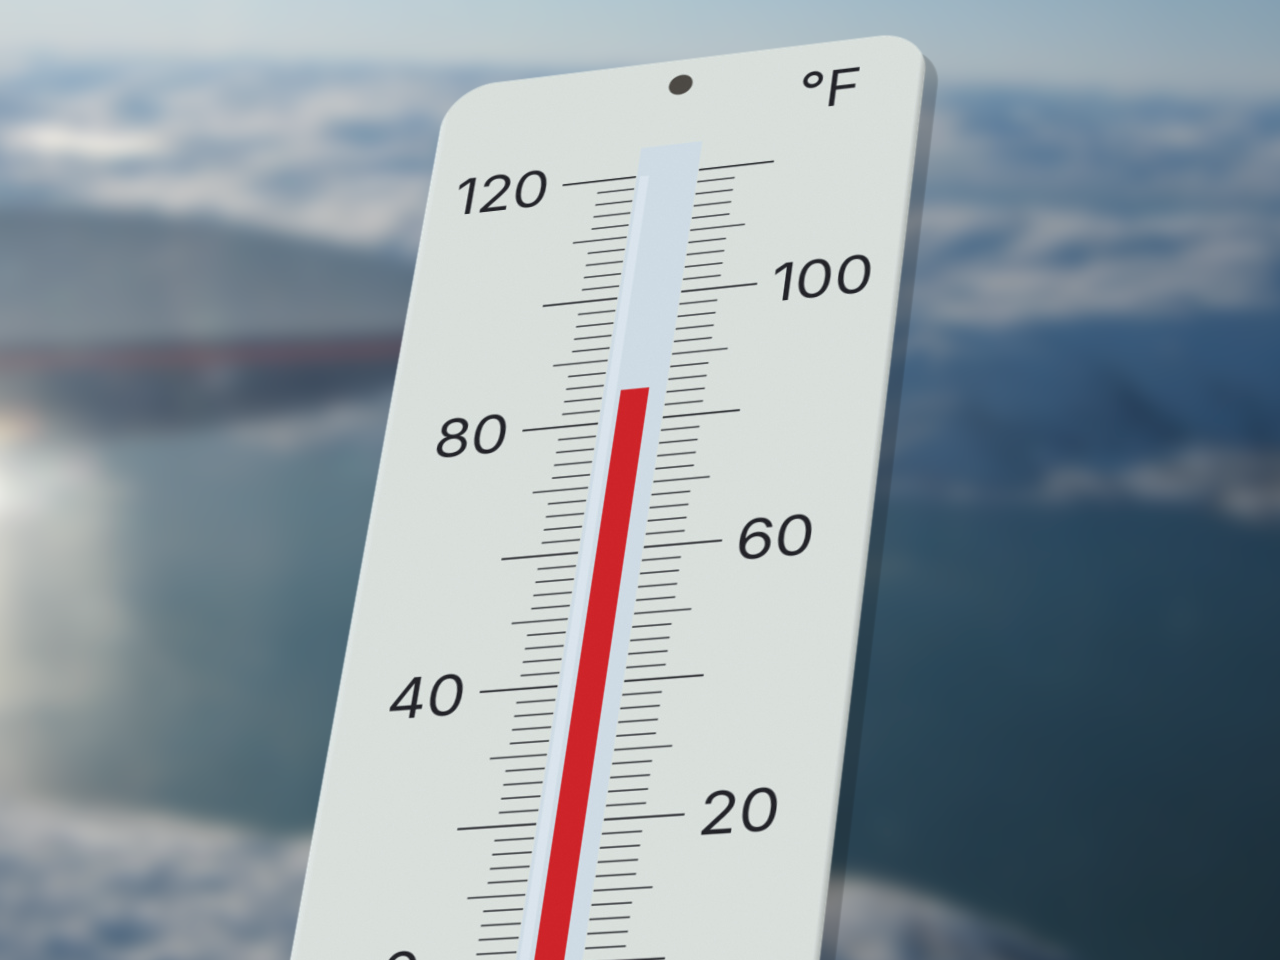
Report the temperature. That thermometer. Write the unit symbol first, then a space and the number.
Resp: °F 85
